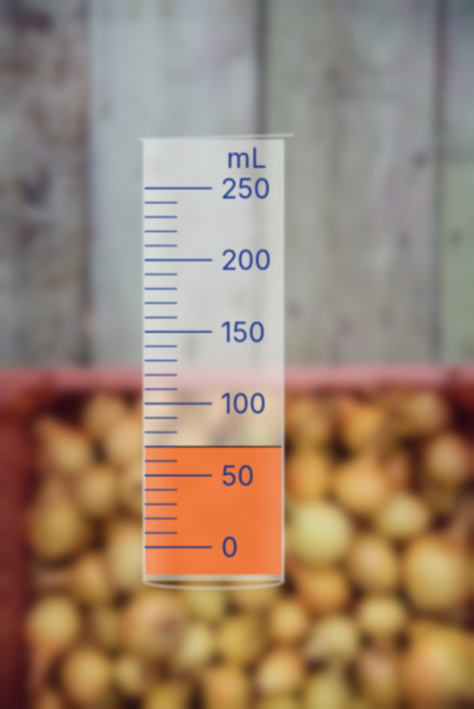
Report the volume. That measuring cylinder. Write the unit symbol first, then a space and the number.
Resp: mL 70
